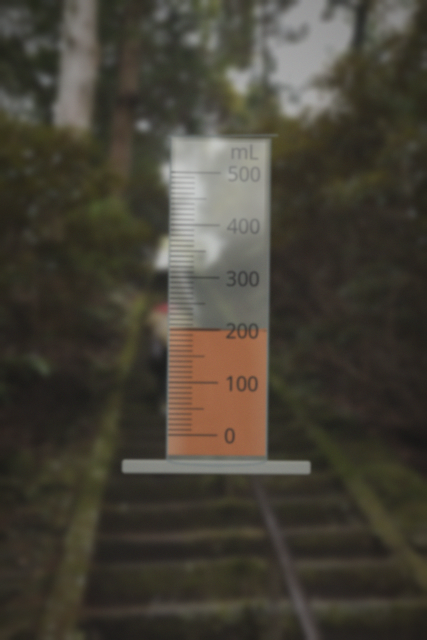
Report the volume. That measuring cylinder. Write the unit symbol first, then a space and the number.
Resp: mL 200
